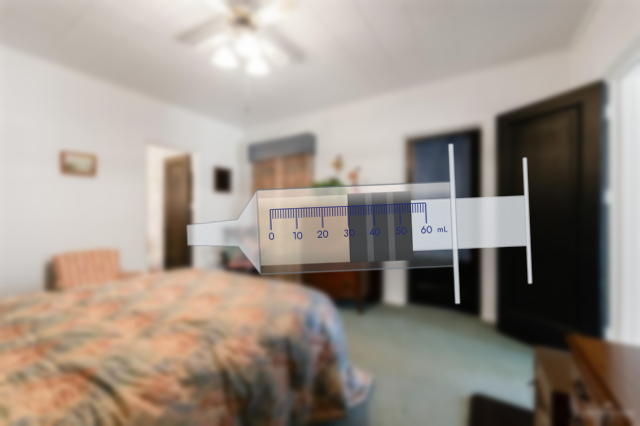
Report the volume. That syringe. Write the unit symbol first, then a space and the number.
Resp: mL 30
